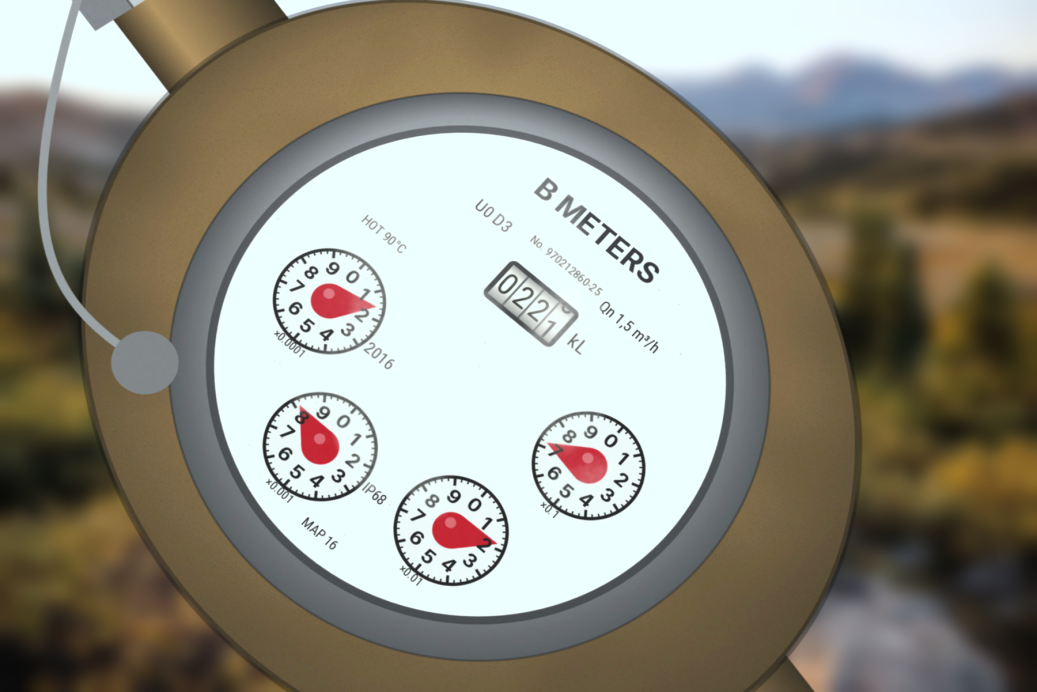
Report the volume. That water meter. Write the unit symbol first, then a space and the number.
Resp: kL 220.7181
